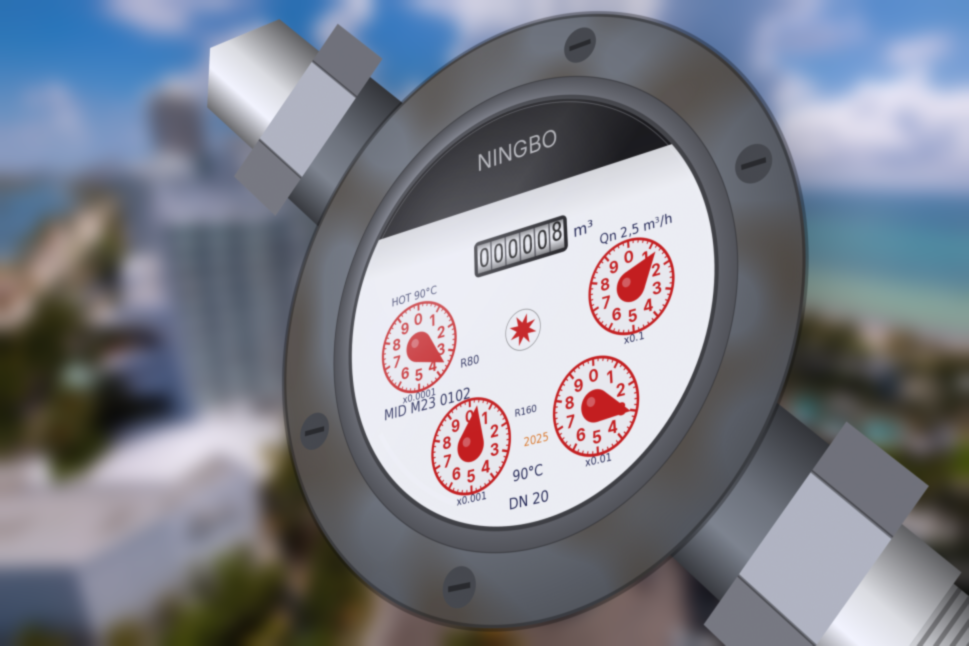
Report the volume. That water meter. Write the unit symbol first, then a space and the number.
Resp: m³ 8.1303
